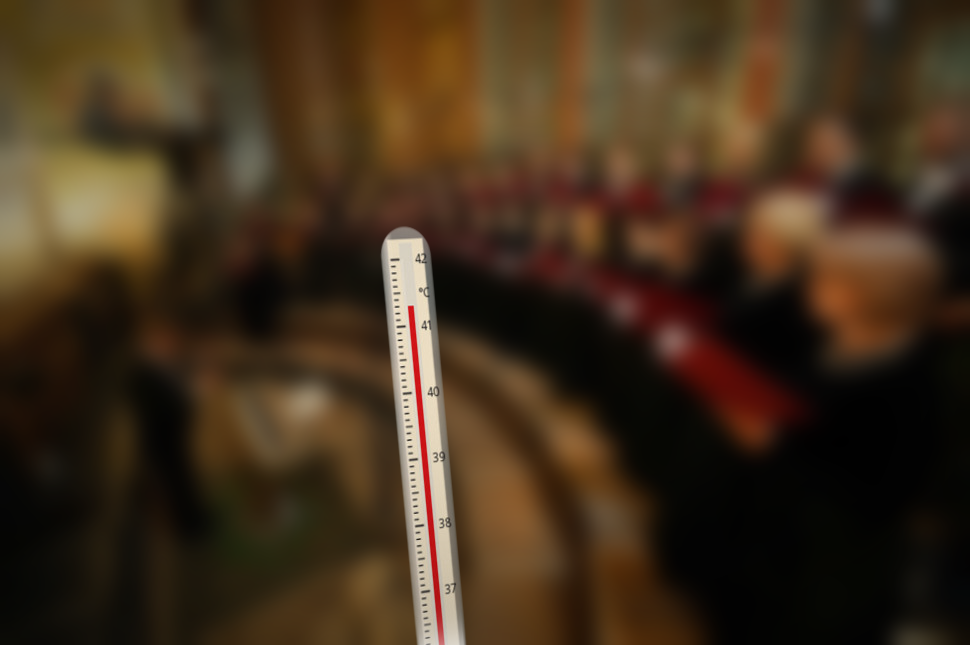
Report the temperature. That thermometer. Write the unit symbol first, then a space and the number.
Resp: °C 41.3
